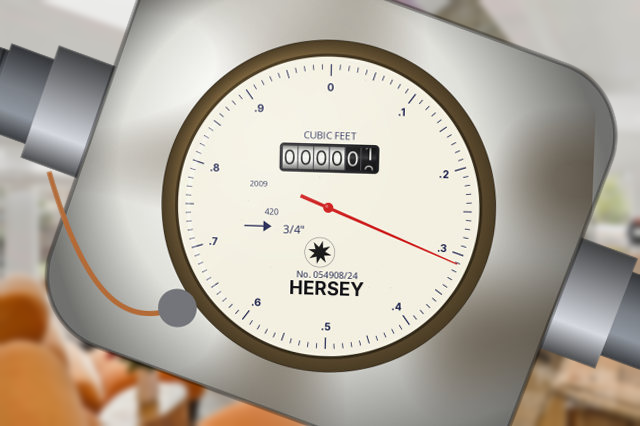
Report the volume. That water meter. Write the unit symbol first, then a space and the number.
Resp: ft³ 1.31
